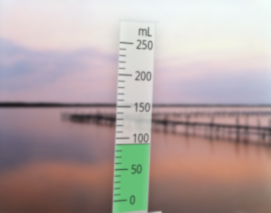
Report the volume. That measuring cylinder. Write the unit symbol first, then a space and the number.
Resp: mL 90
